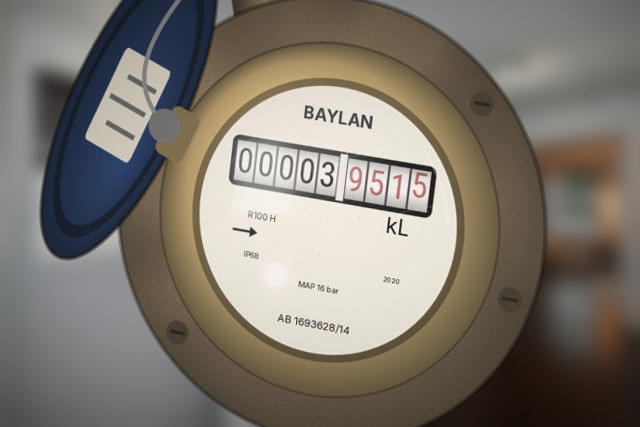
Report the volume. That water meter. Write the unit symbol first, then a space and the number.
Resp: kL 3.9515
